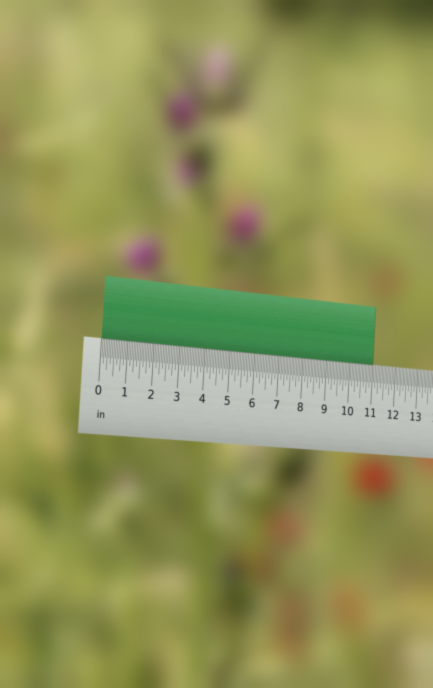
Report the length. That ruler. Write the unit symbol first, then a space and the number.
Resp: in 11
